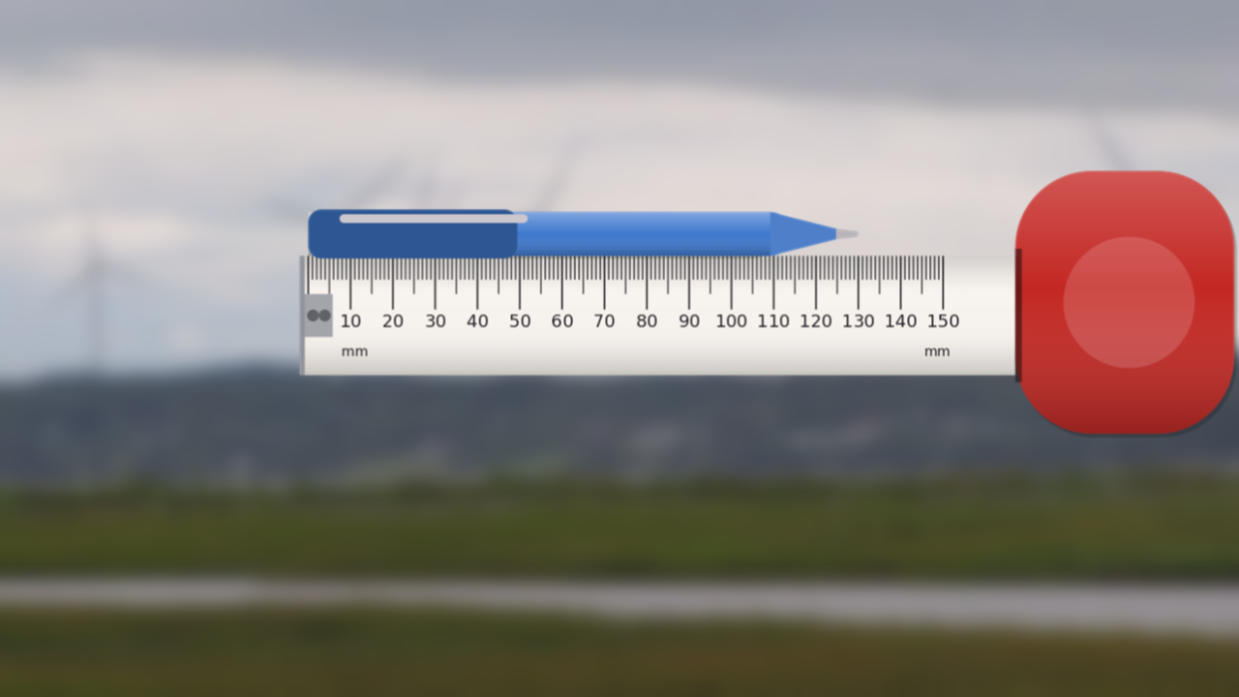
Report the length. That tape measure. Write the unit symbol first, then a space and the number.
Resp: mm 130
